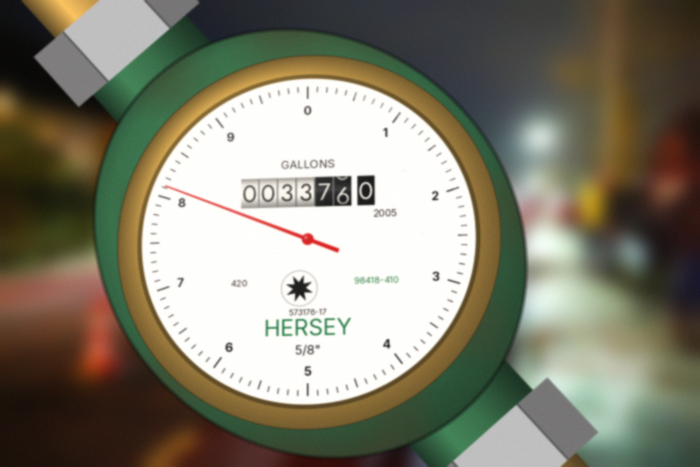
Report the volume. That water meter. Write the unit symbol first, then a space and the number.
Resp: gal 33758.1
